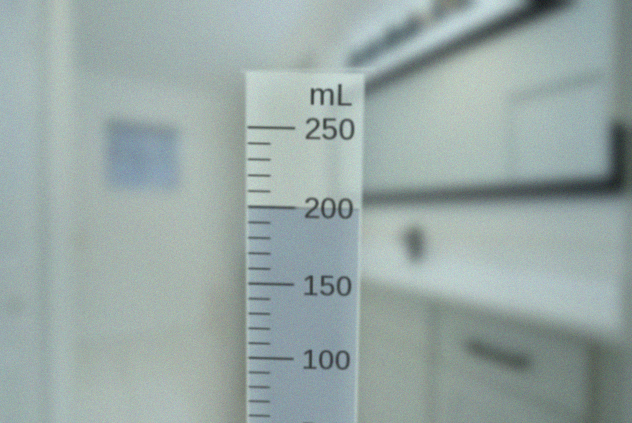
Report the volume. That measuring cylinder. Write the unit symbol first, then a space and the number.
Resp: mL 200
